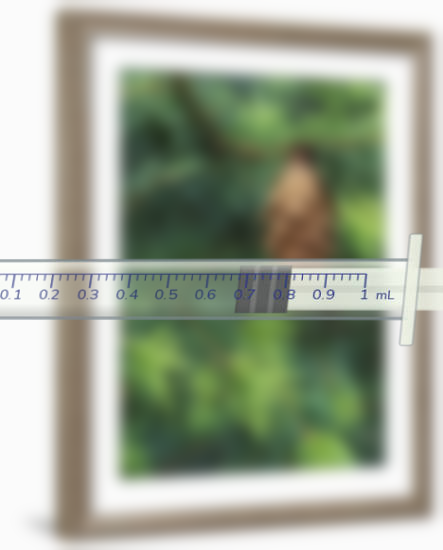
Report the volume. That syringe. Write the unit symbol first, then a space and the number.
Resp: mL 0.68
